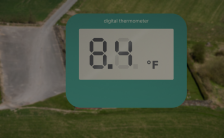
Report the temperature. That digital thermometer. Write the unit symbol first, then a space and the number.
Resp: °F 8.4
